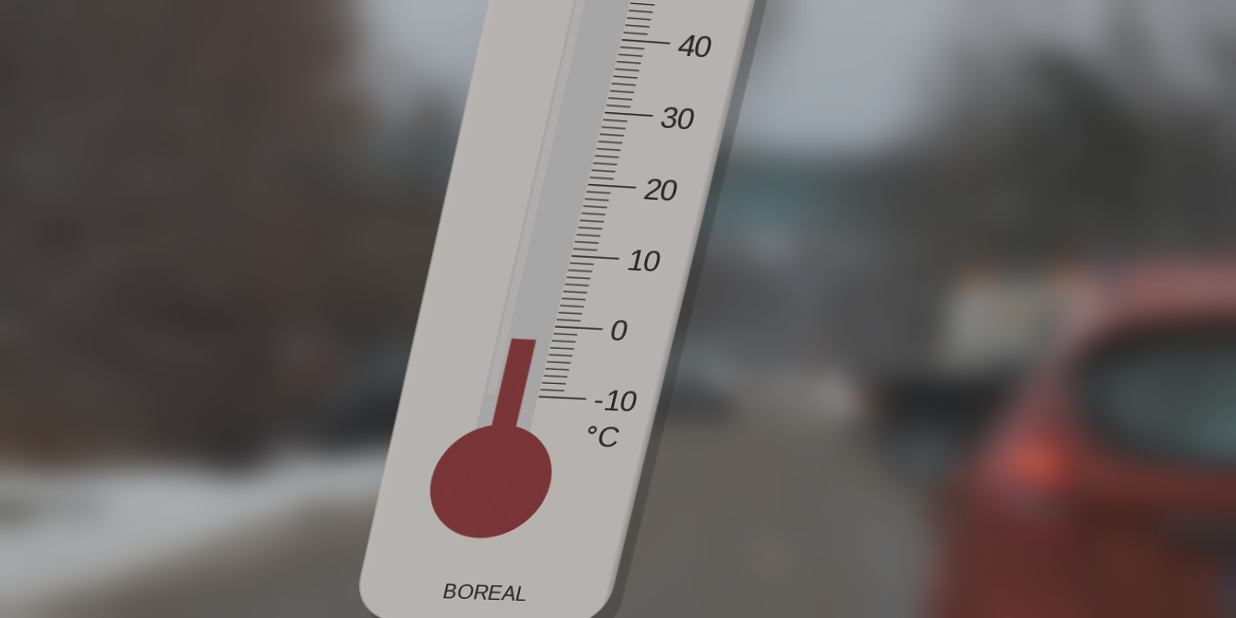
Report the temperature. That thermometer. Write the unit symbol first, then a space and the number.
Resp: °C -2
